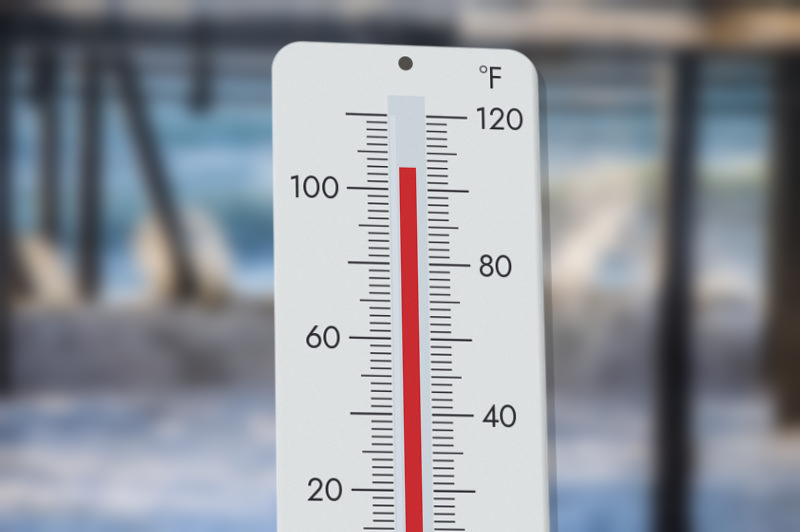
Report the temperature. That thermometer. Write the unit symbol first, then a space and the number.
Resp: °F 106
